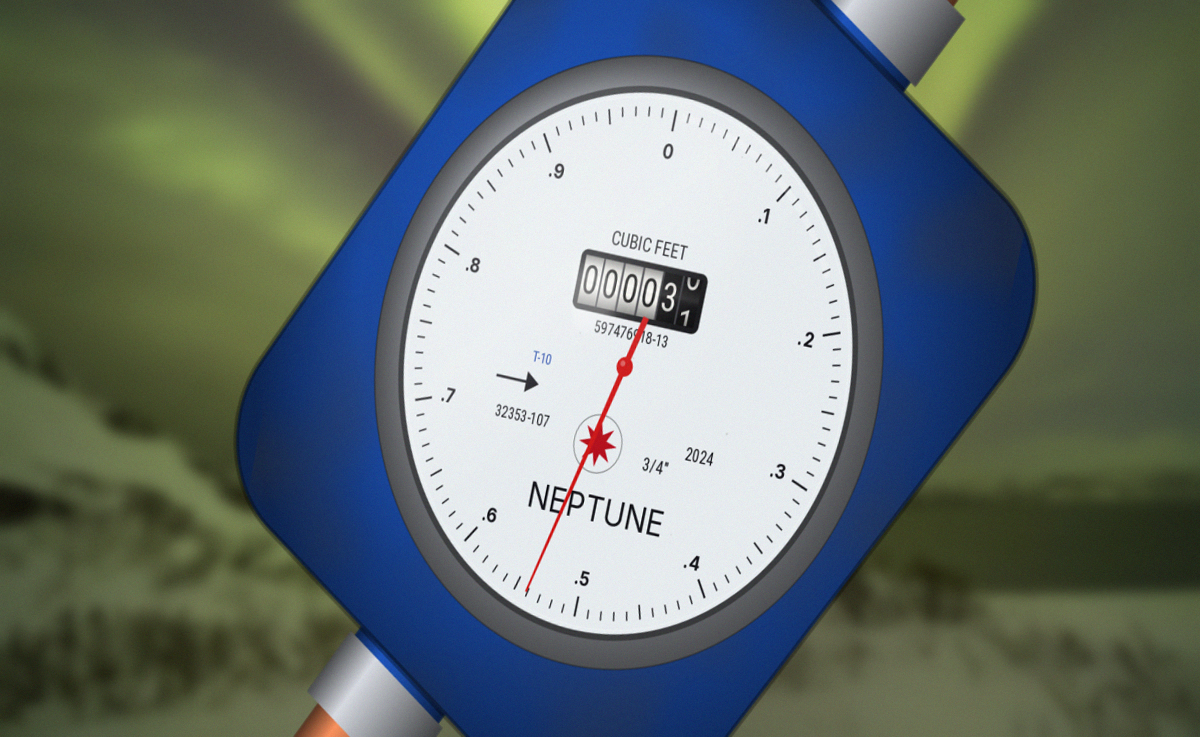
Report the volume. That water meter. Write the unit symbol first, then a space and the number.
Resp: ft³ 30.54
